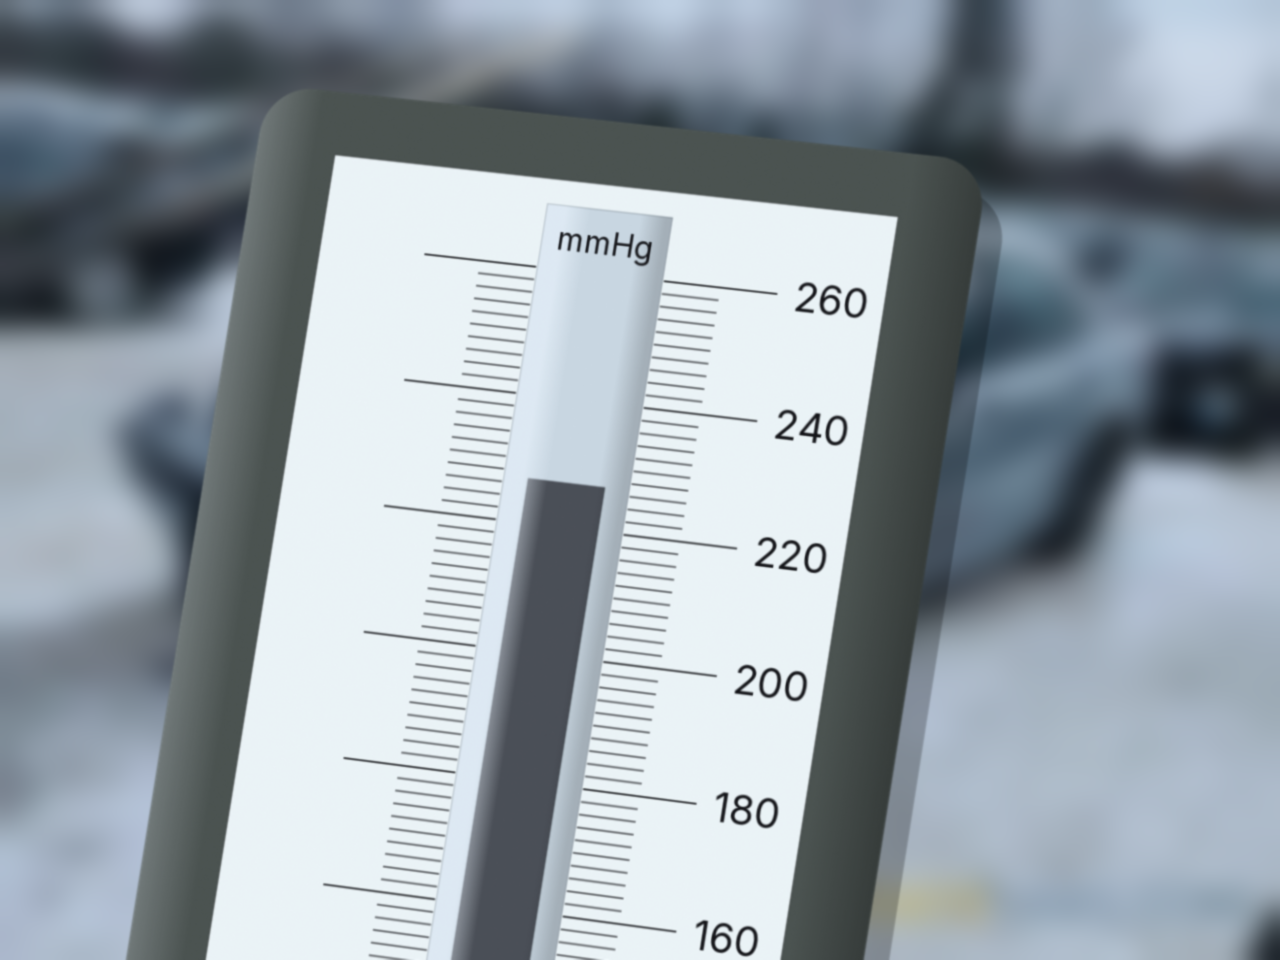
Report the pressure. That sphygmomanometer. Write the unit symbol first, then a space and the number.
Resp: mmHg 227
